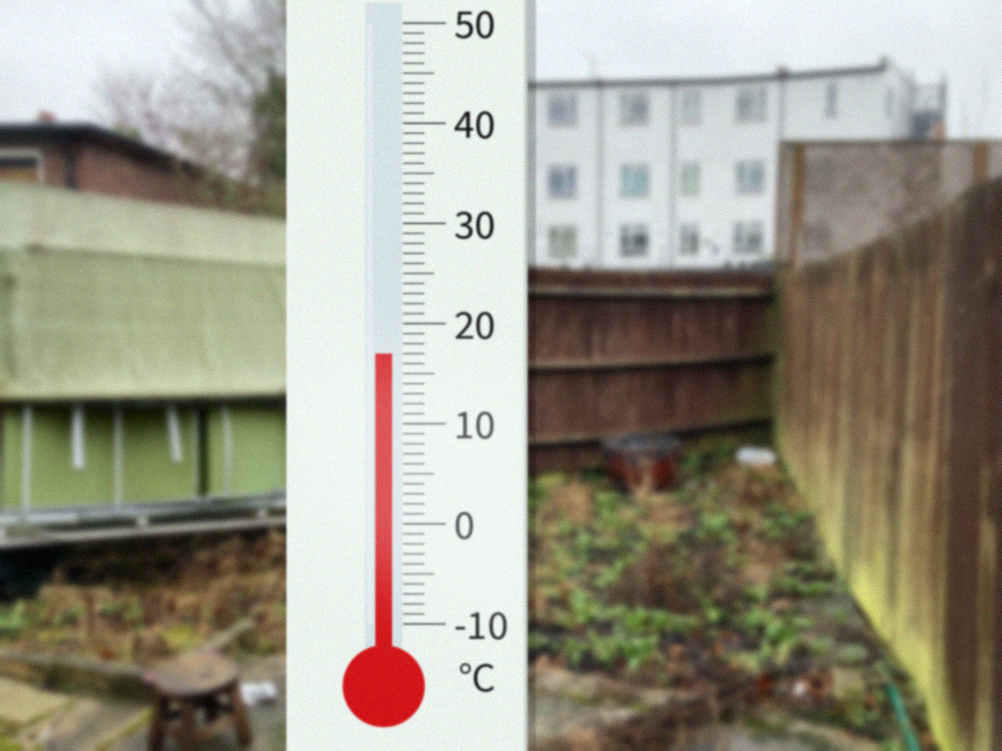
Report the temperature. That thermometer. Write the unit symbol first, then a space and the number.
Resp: °C 17
